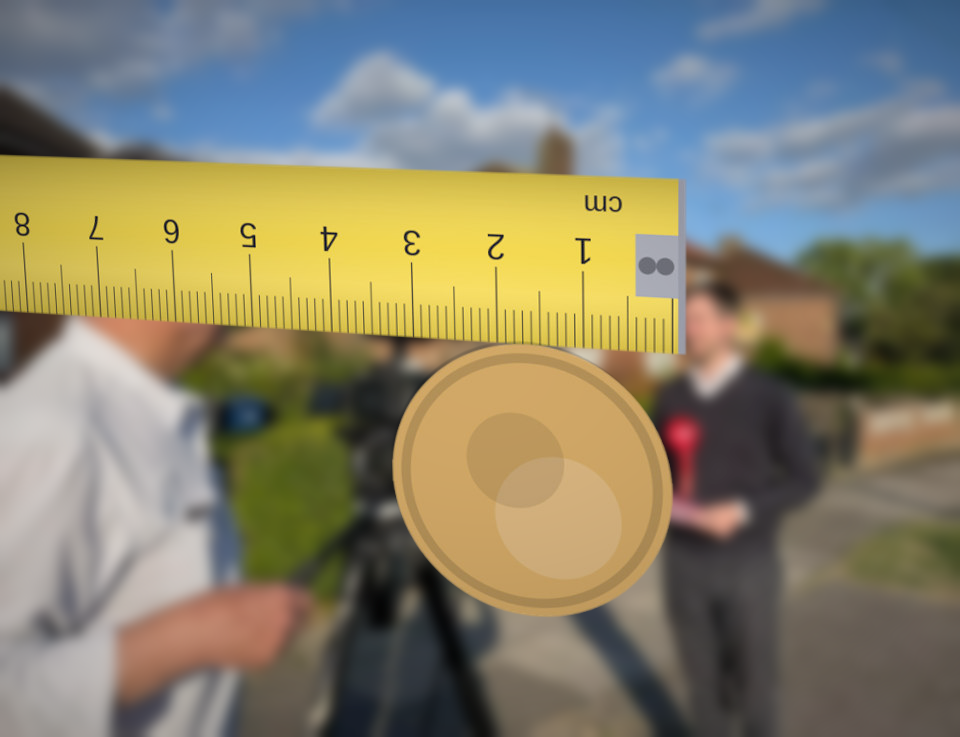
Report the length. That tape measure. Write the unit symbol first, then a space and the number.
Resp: cm 3.3
